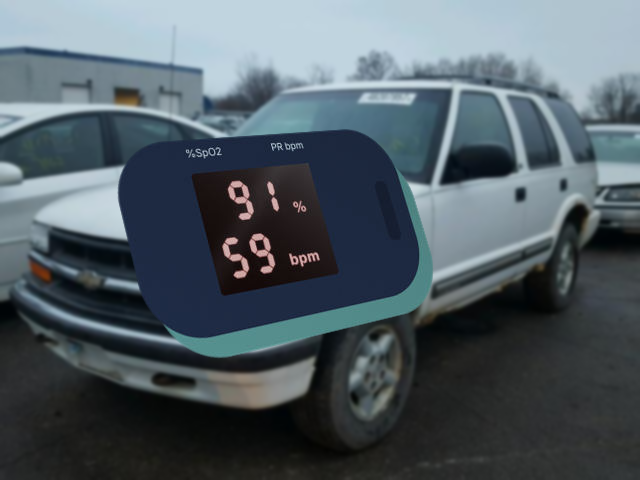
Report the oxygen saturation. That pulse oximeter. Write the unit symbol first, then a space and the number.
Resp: % 91
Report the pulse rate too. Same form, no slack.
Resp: bpm 59
